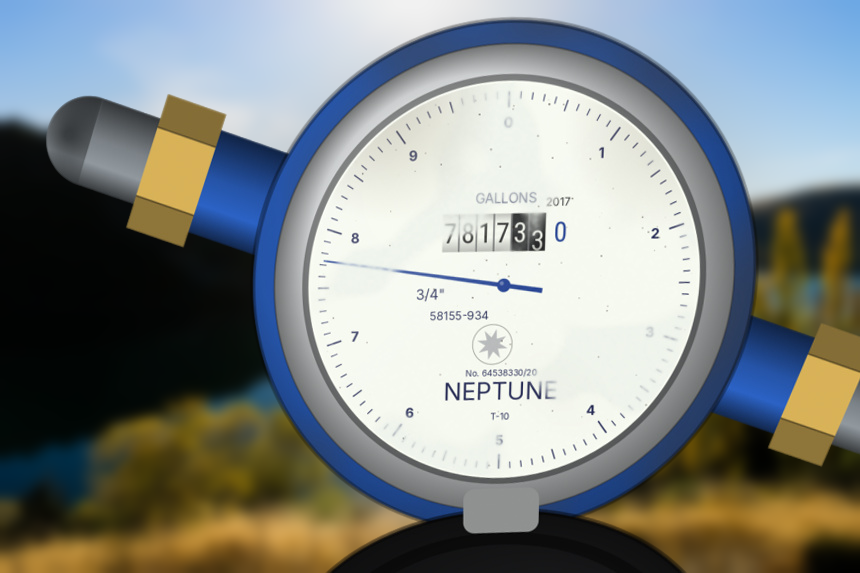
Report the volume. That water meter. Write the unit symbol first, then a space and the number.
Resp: gal 7817327.7
